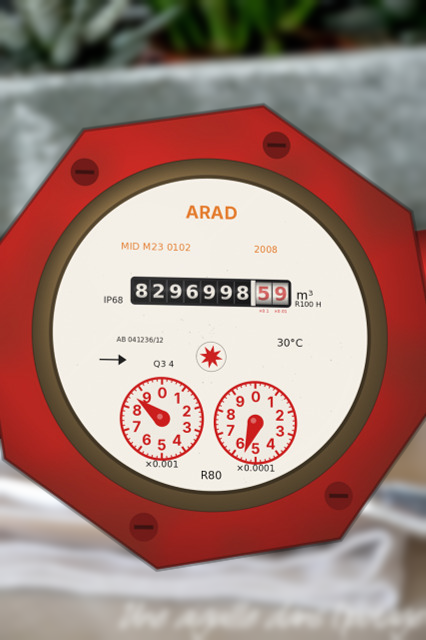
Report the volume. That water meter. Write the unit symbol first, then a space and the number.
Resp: m³ 8296998.5985
